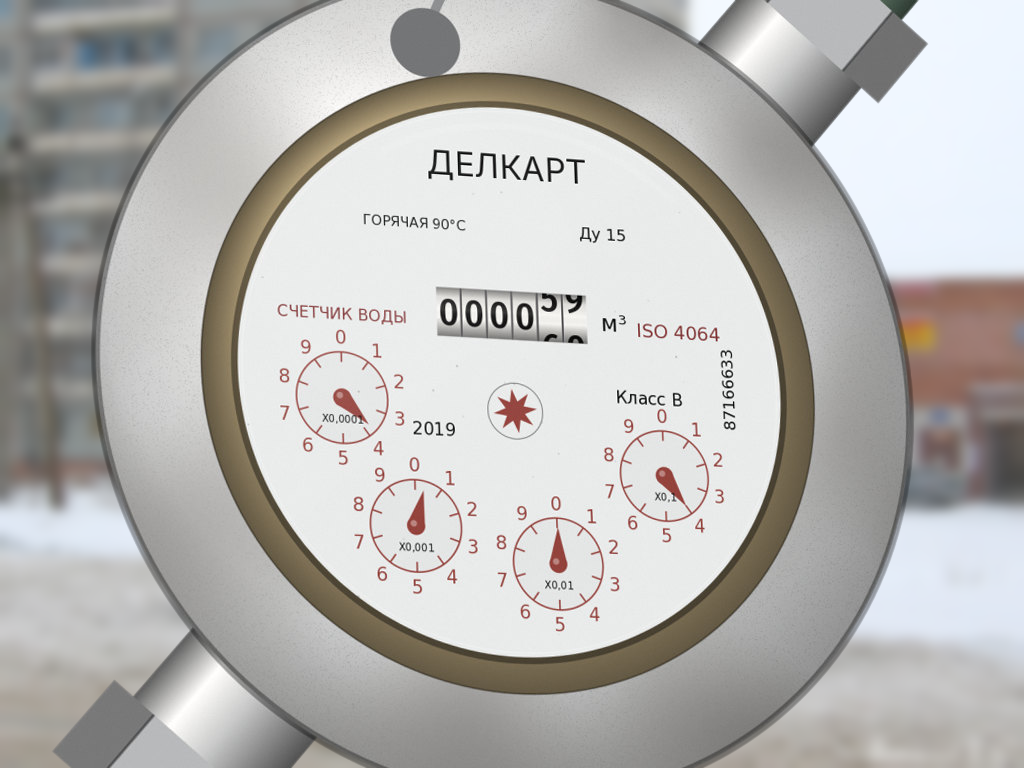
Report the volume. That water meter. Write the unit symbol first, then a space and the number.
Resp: m³ 59.4003
